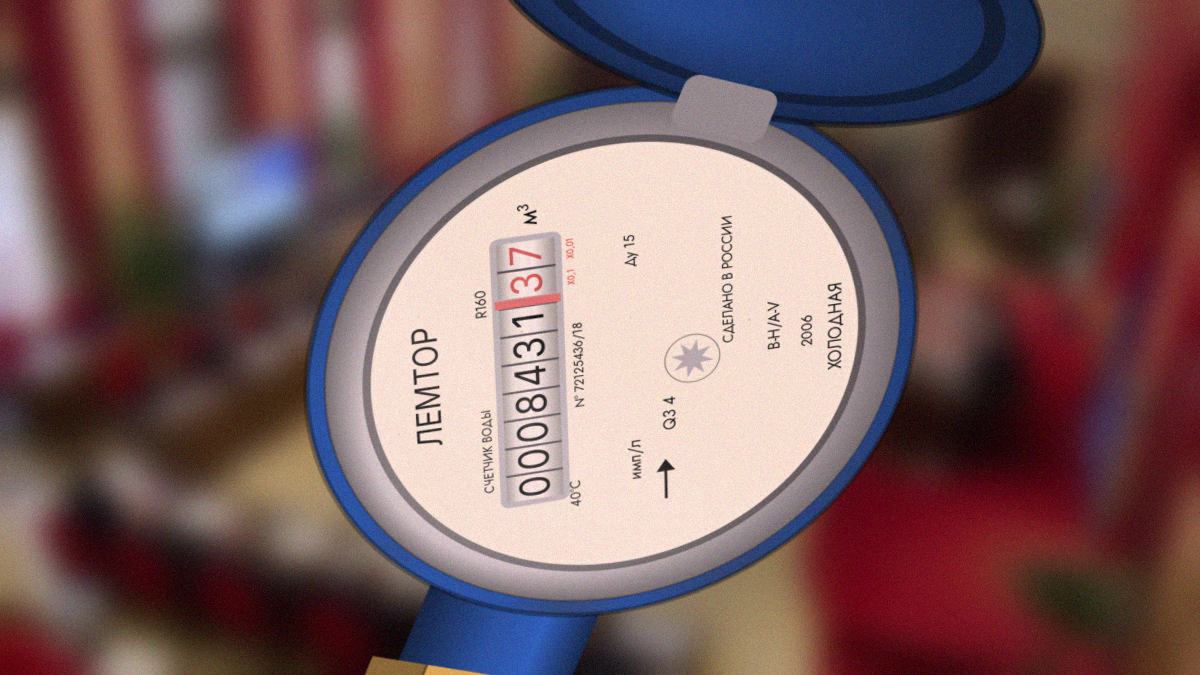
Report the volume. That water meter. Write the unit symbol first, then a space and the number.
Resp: m³ 8431.37
